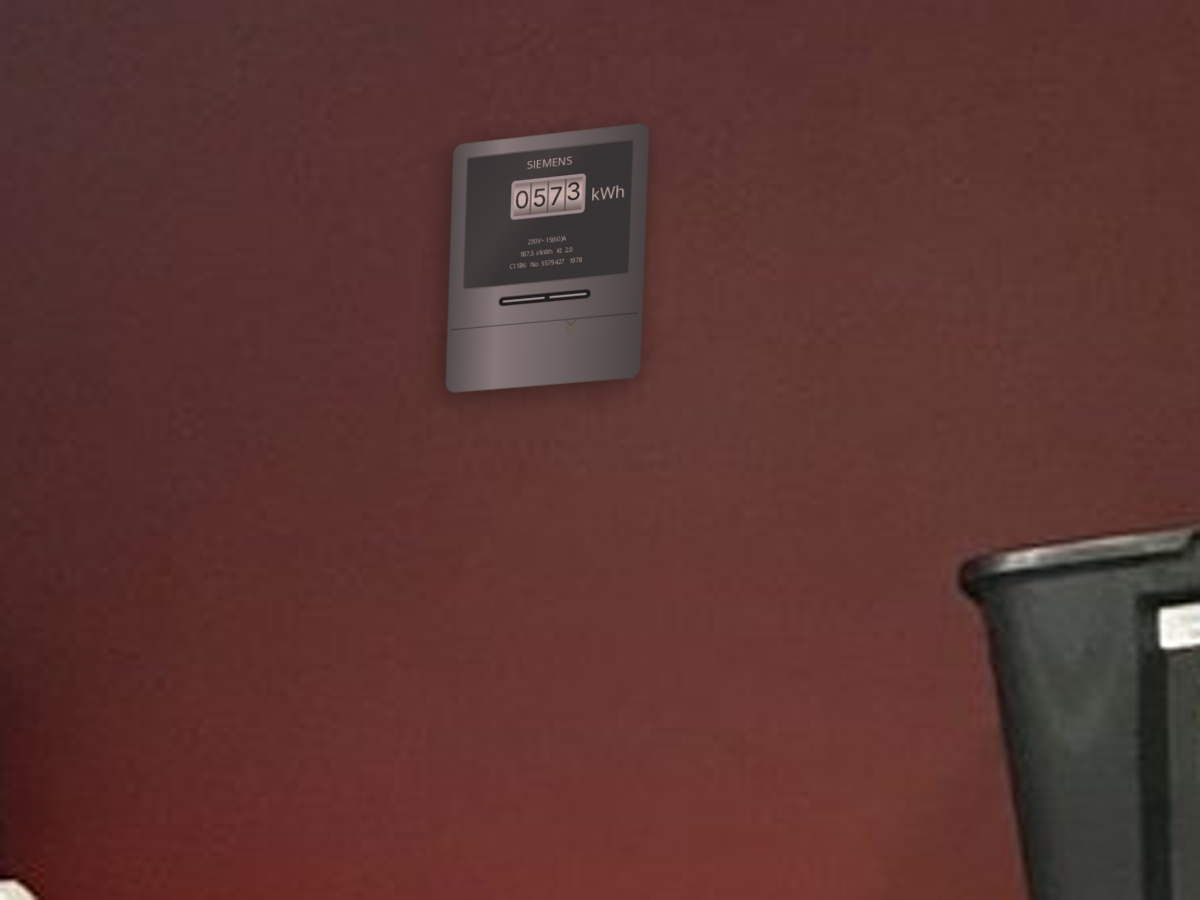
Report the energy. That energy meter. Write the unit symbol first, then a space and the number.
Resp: kWh 573
